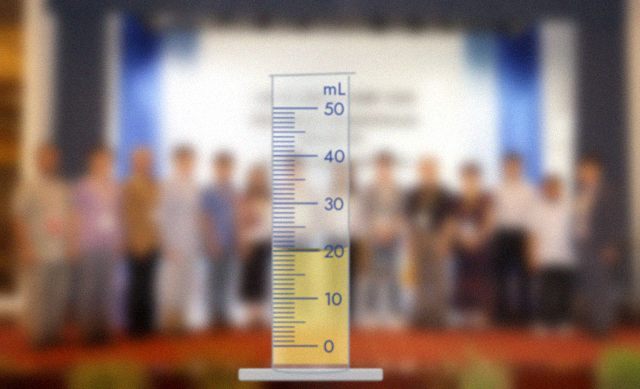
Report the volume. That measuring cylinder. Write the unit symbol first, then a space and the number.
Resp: mL 20
